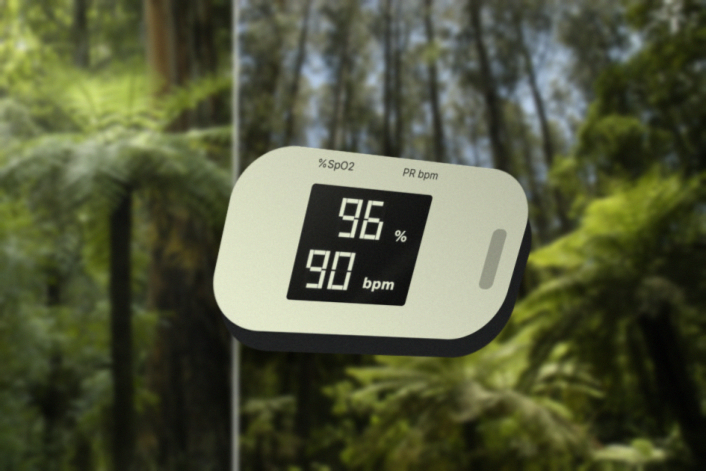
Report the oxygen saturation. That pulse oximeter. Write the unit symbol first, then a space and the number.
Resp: % 96
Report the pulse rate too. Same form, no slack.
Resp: bpm 90
